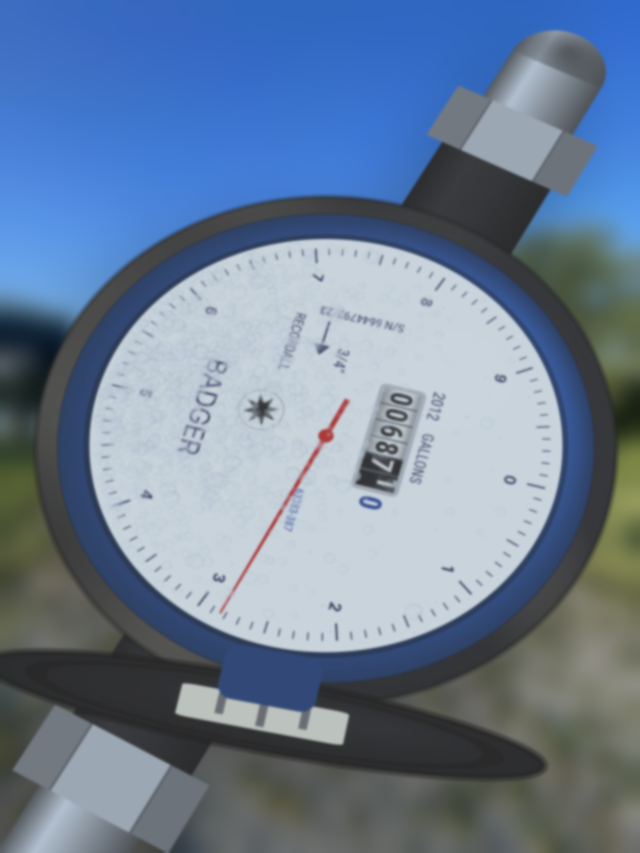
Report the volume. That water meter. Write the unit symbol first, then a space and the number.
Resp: gal 68712.8
